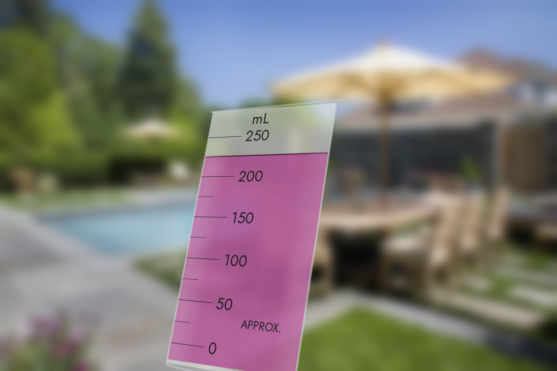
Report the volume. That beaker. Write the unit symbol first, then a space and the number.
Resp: mL 225
